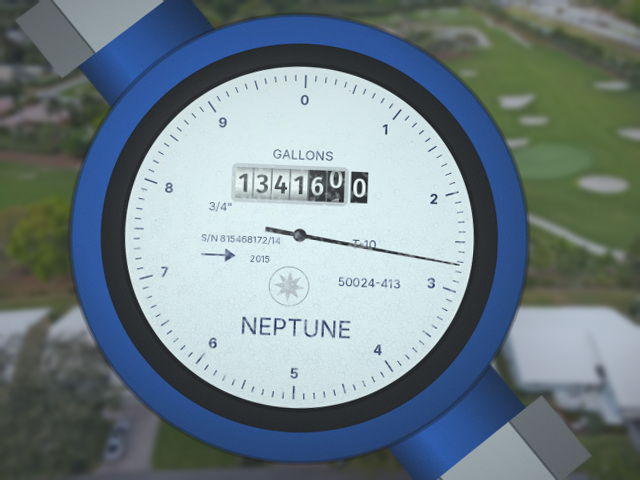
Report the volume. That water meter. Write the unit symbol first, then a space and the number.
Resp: gal 1341602.7
